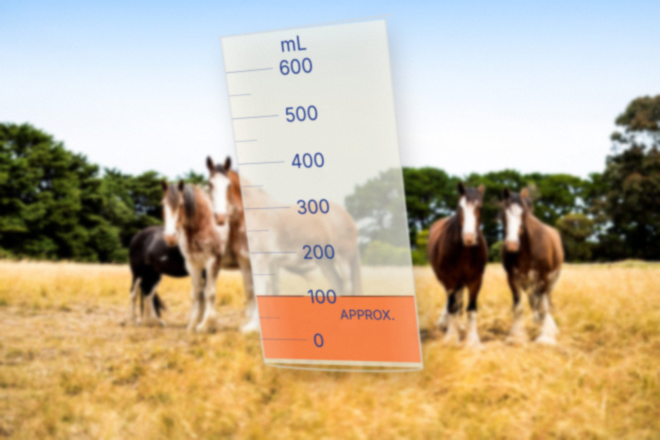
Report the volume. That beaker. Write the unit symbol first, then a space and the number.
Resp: mL 100
